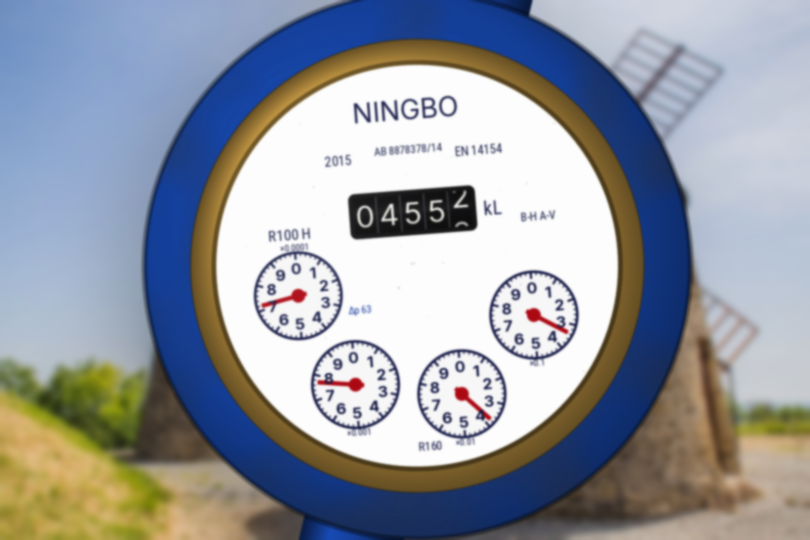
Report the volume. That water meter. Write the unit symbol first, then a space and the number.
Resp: kL 4552.3377
